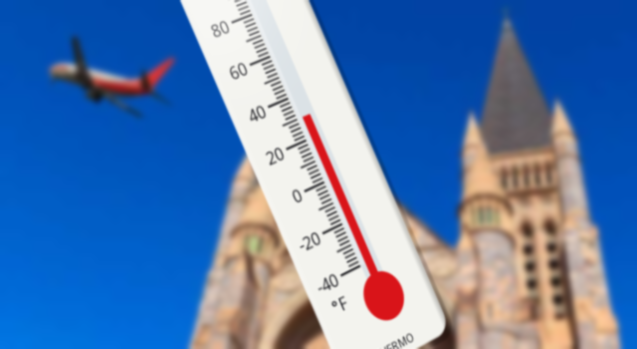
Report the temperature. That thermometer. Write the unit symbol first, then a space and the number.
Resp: °F 30
